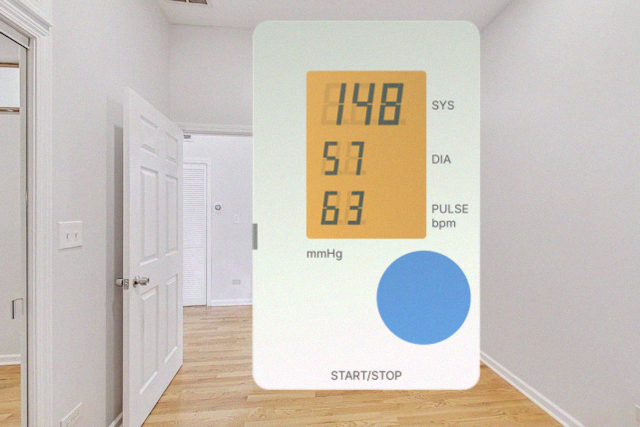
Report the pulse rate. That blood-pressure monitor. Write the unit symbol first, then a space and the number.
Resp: bpm 63
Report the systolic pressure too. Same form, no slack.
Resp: mmHg 148
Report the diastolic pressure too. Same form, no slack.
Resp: mmHg 57
